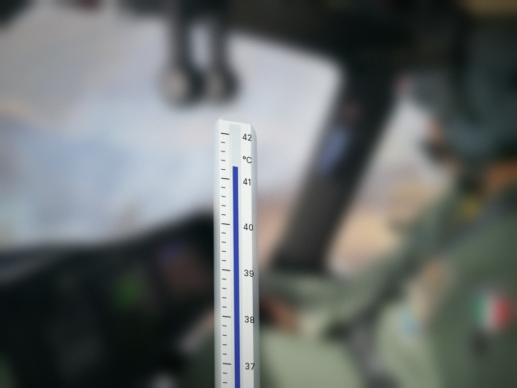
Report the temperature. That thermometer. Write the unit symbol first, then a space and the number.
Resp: °C 41.3
